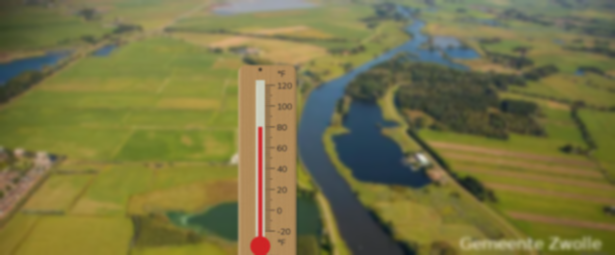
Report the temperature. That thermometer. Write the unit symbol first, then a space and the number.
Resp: °F 80
